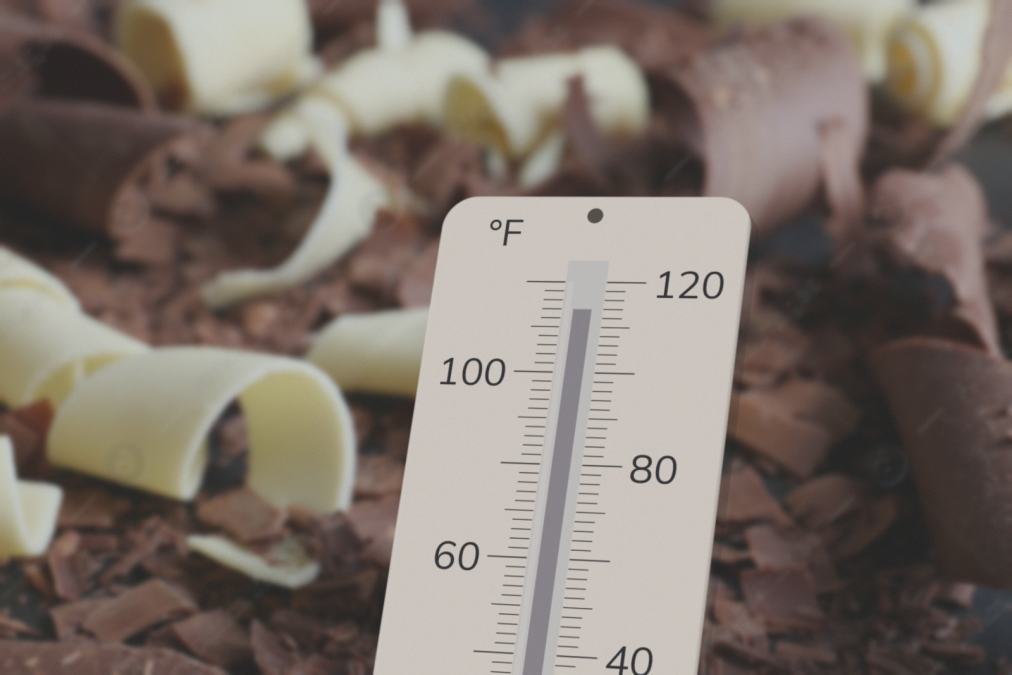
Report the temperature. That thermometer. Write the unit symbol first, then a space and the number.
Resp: °F 114
